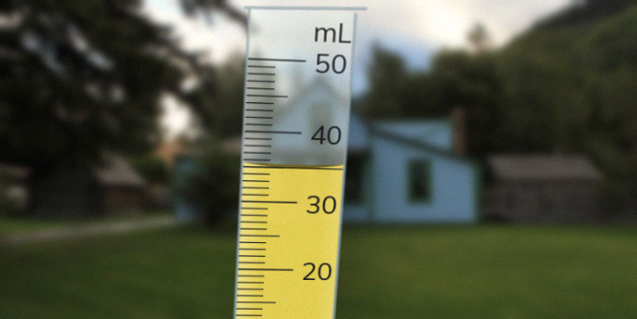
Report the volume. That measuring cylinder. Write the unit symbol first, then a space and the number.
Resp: mL 35
